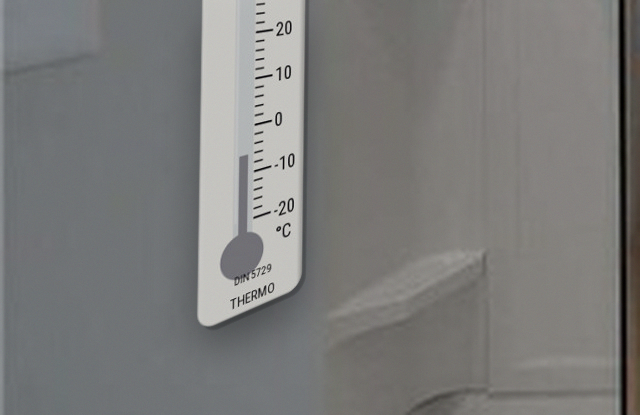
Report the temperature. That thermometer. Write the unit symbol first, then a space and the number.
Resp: °C -6
